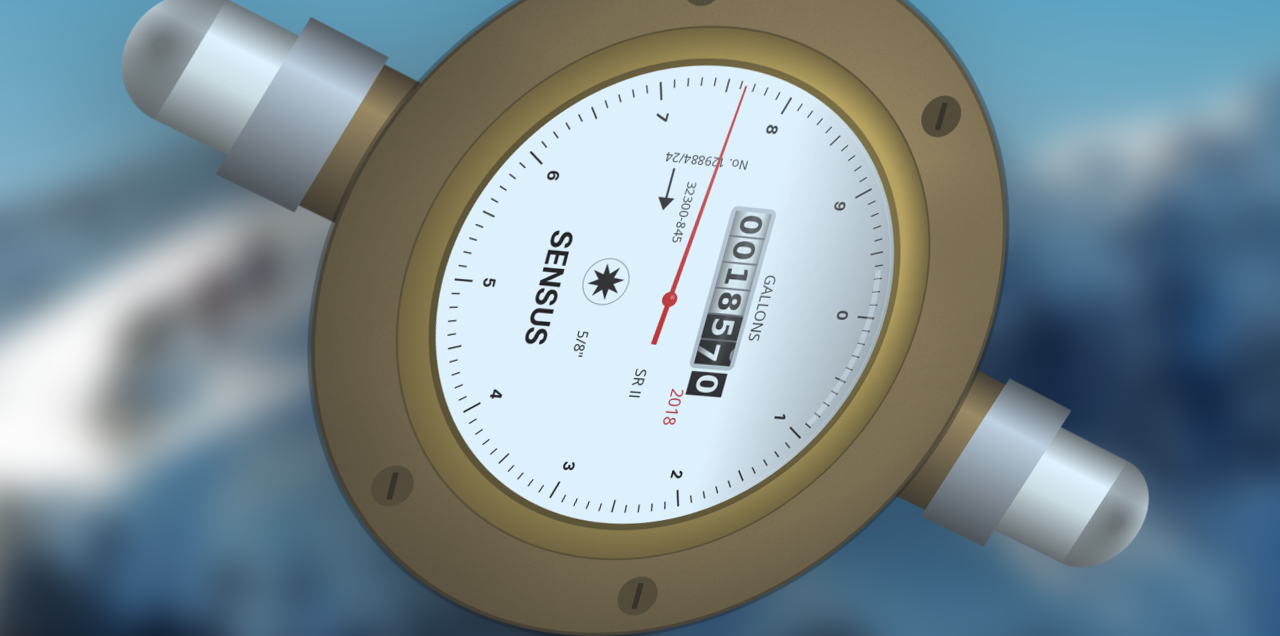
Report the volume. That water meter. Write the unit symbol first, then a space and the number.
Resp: gal 18567.6
